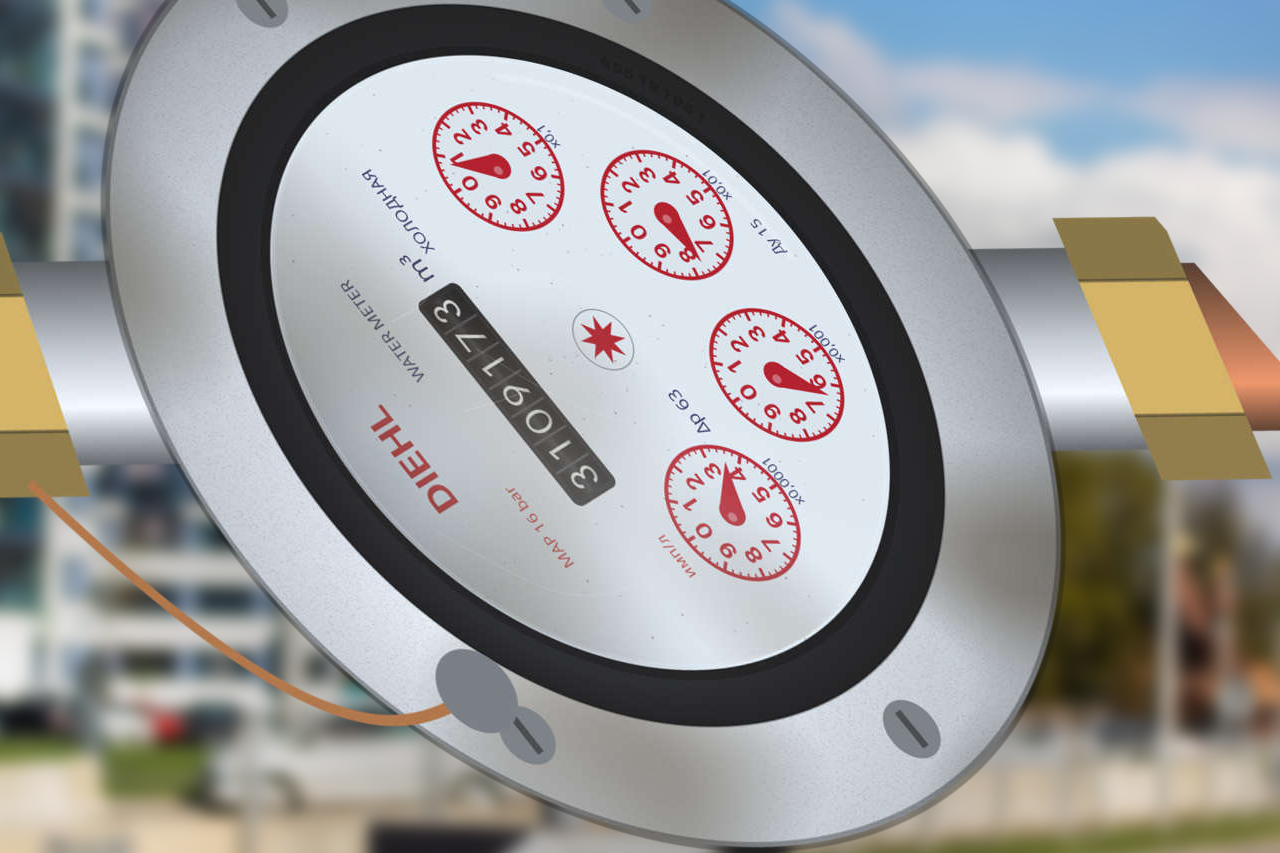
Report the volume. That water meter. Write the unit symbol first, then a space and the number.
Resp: m³ 3109173.0763
